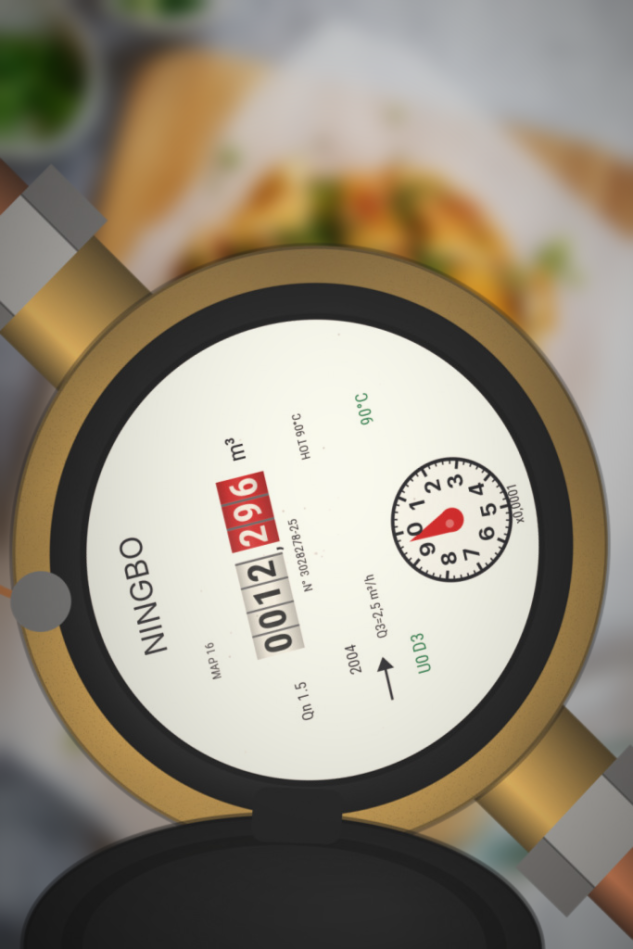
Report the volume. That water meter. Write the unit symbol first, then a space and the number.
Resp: m³ 12.2959
